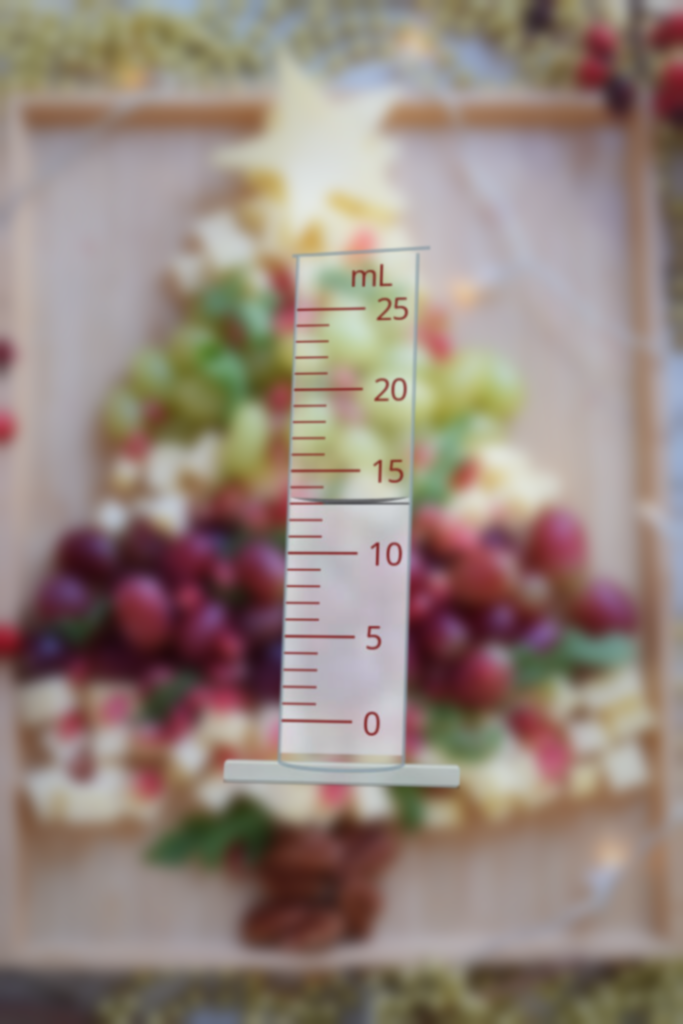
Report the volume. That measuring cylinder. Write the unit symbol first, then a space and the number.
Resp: mL 13
